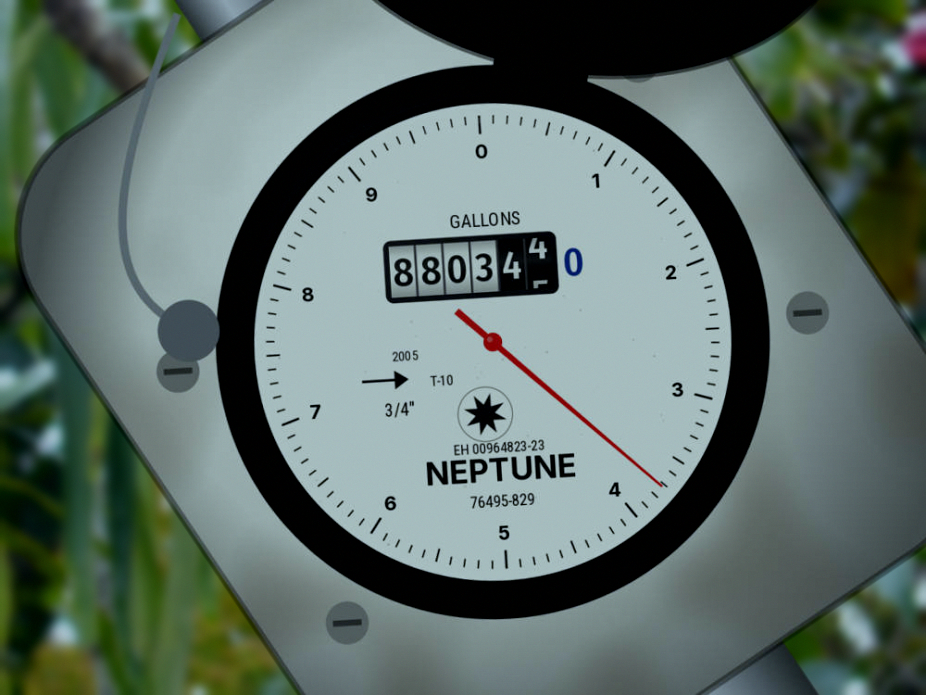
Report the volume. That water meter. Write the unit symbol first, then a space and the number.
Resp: gal 8803443.7
